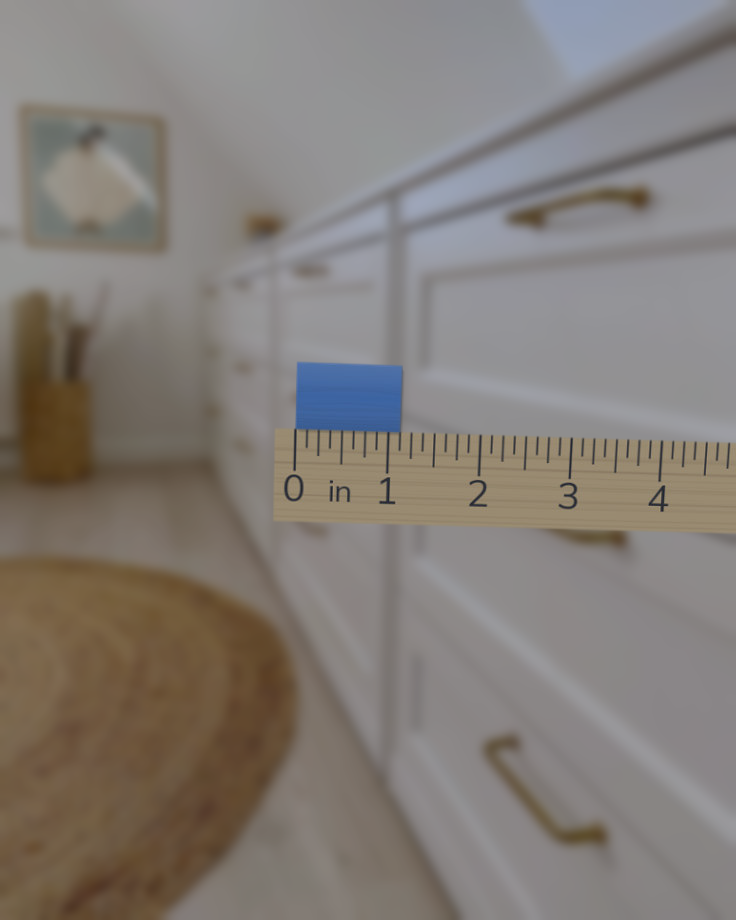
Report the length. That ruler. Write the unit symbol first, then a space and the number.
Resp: in 1.125
